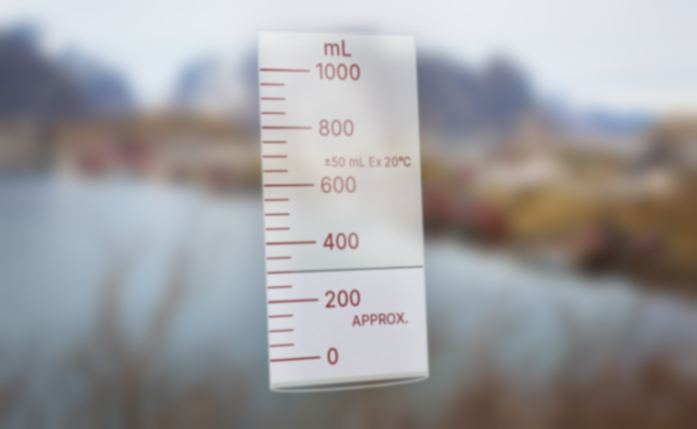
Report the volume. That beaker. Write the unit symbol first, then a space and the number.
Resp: mL 300
